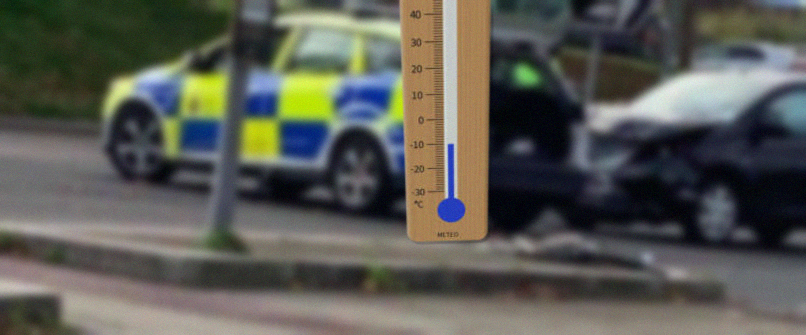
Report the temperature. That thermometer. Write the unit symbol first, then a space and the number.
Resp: °C -10
